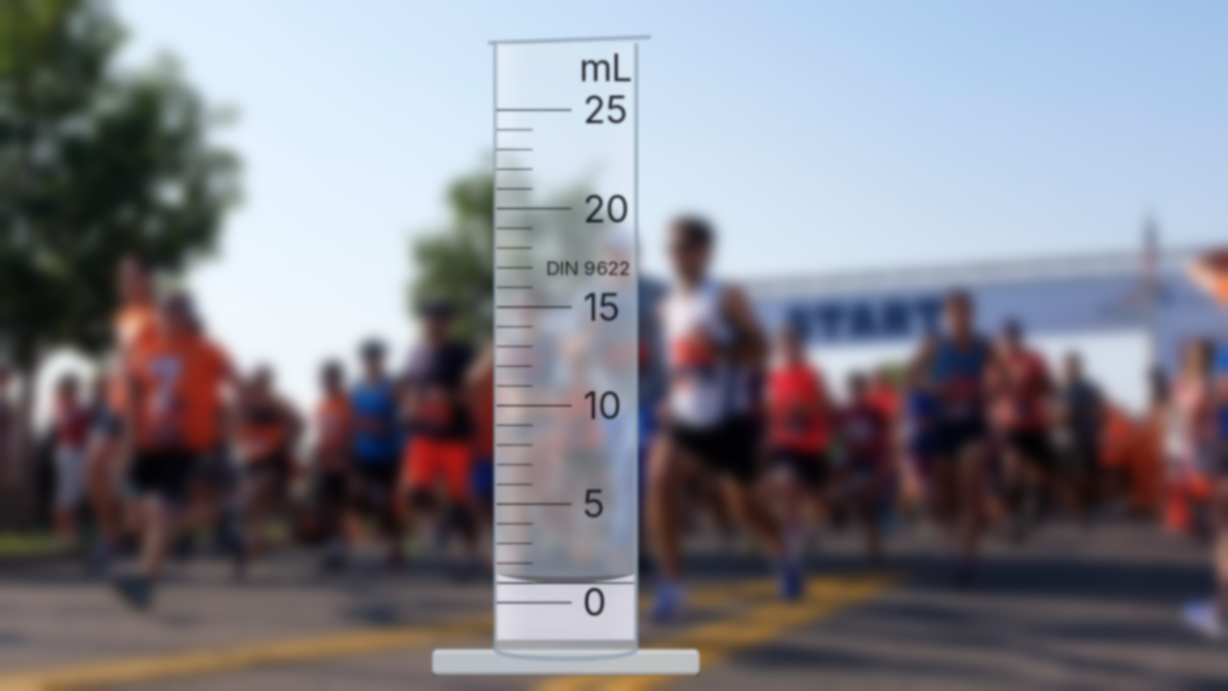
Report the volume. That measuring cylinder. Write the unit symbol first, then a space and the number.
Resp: mL 1
